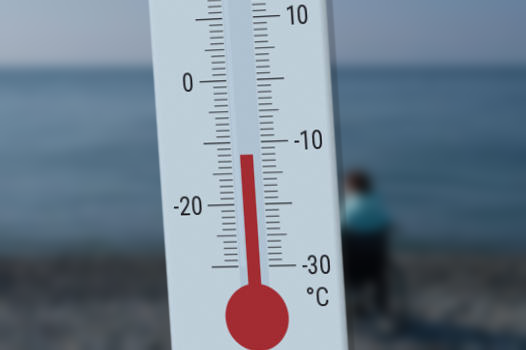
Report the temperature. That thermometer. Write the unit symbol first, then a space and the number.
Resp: °C -12
